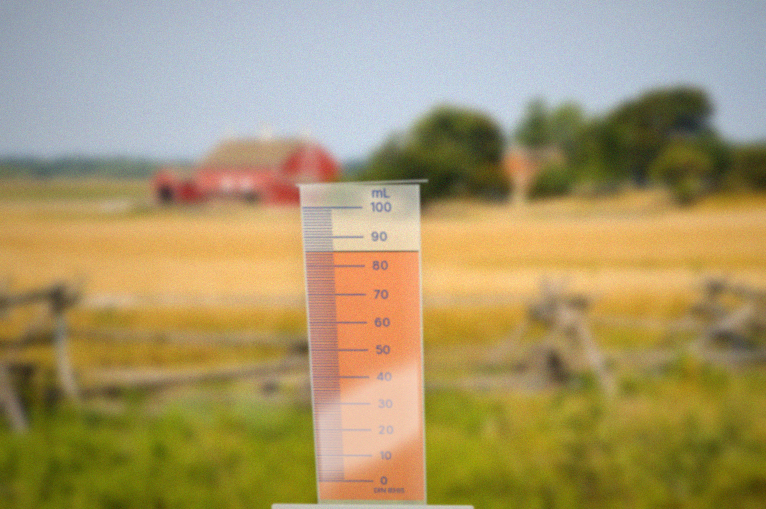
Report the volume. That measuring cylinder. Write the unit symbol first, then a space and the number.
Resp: mL 85
